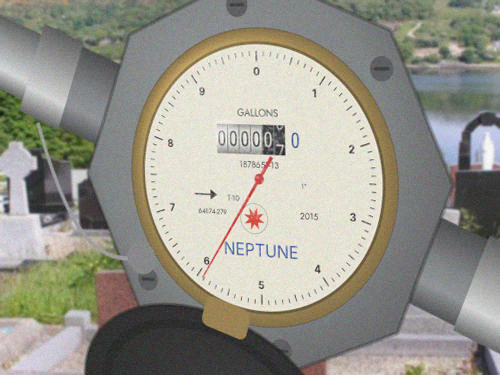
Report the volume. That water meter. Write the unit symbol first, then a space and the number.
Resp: gal 65.9
